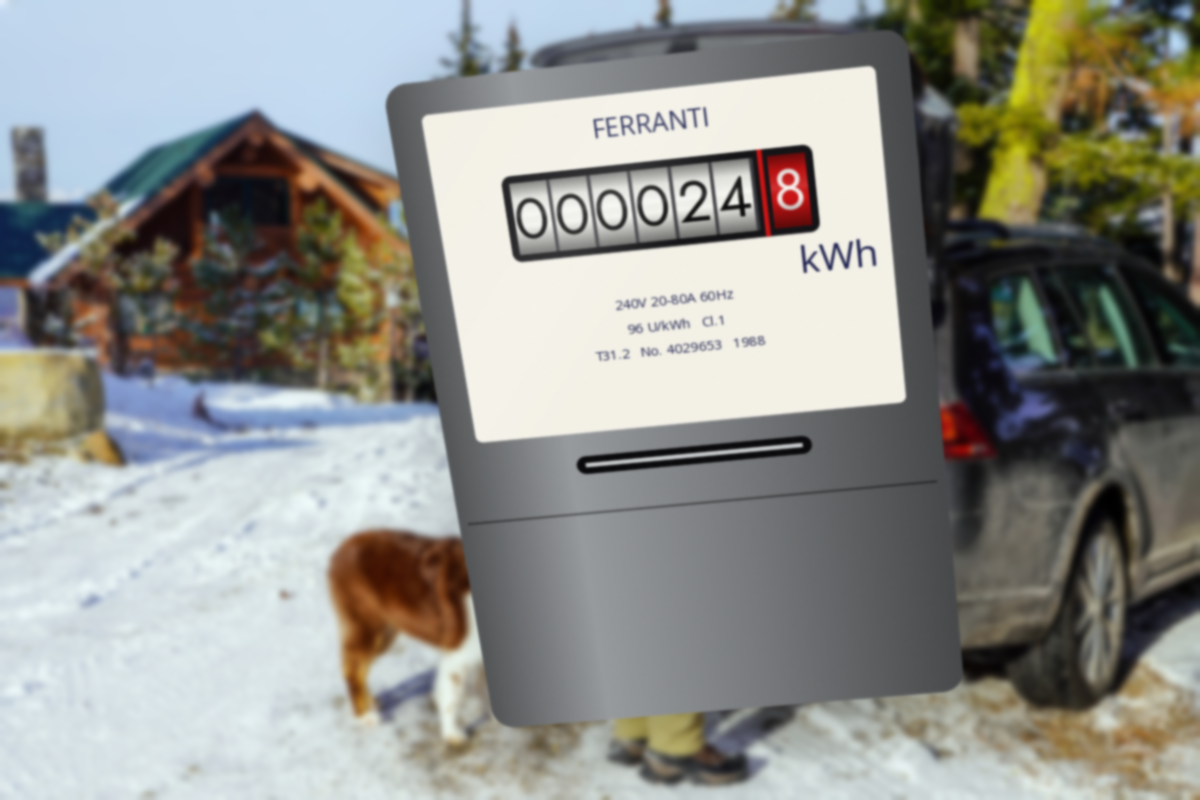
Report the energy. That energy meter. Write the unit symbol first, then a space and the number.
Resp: kWh 24.8
